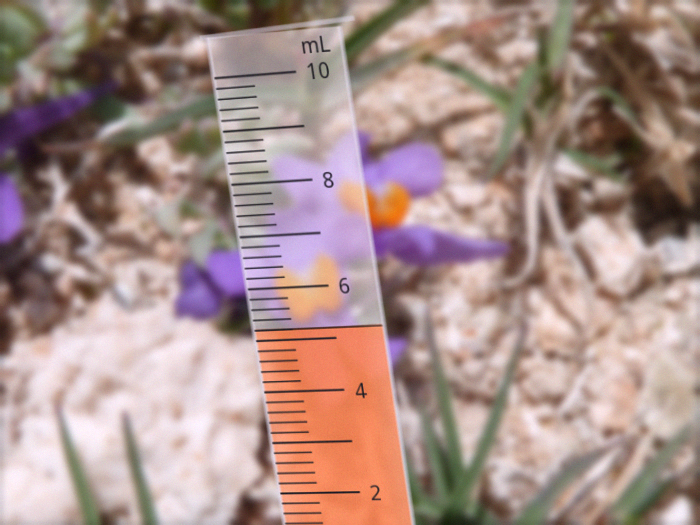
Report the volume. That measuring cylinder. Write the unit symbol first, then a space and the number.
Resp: mL 5.2
